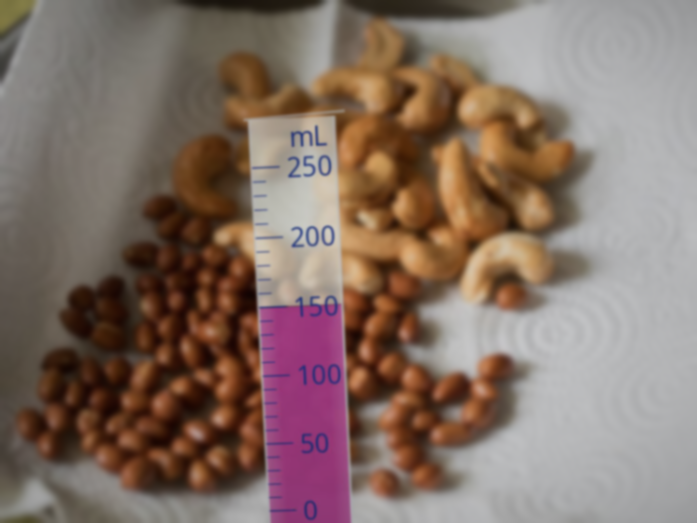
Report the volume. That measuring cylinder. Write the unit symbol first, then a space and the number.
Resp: mL 150
